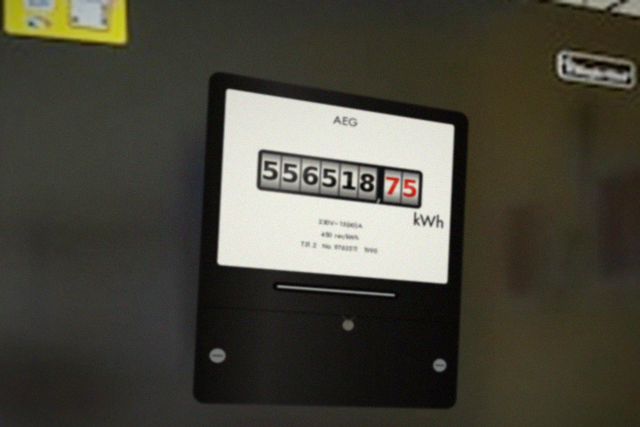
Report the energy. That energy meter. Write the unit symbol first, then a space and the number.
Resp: kWh 556518.75
